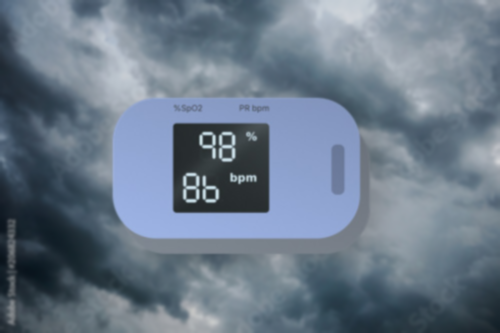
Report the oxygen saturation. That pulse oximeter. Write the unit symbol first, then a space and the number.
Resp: % 98
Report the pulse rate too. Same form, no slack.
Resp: bpm 86
